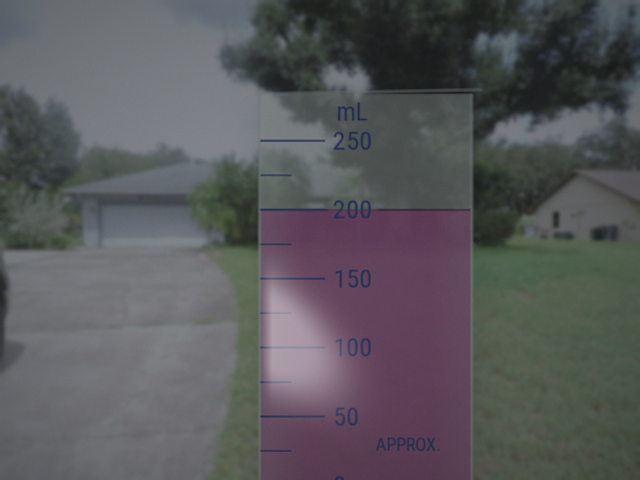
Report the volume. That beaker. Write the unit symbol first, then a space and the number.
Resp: mL 200
